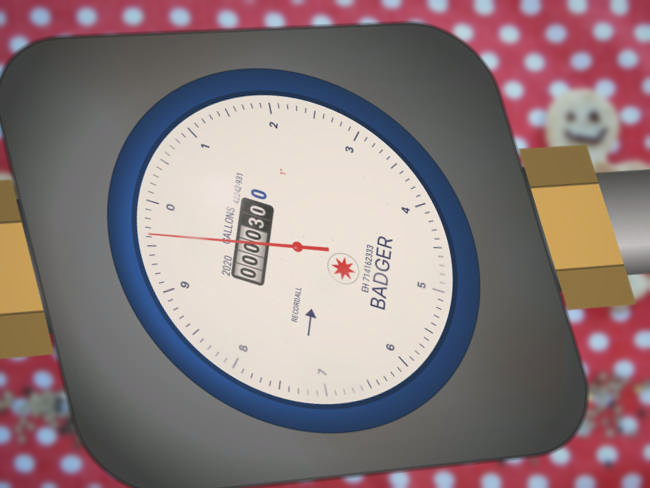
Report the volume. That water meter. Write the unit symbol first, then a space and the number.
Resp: gal 299.6
